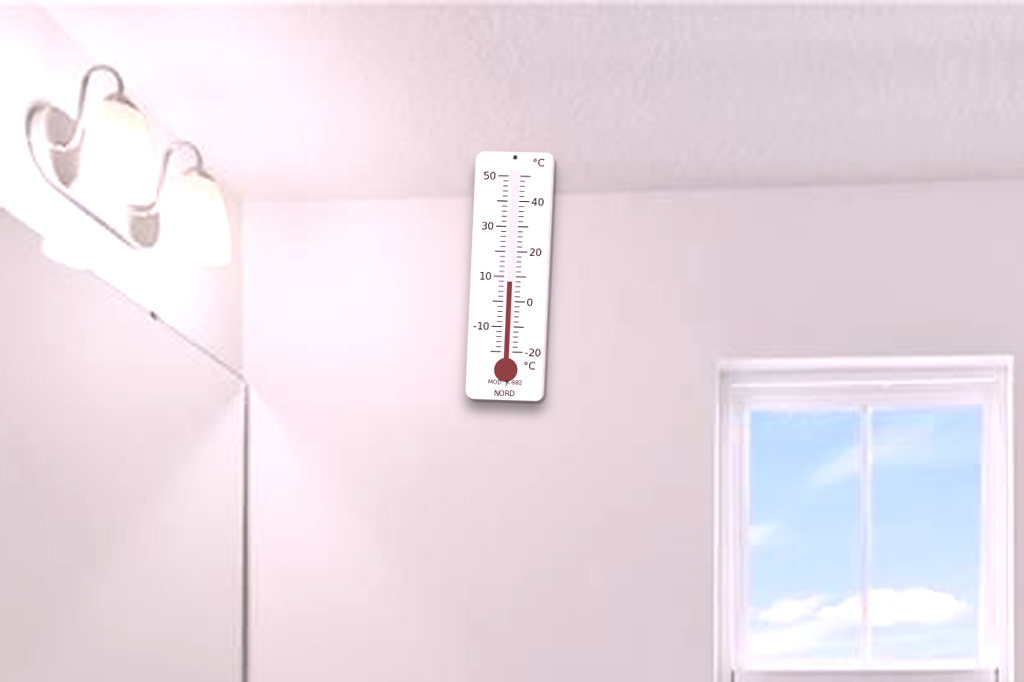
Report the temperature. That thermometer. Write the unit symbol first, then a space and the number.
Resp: °C 8
